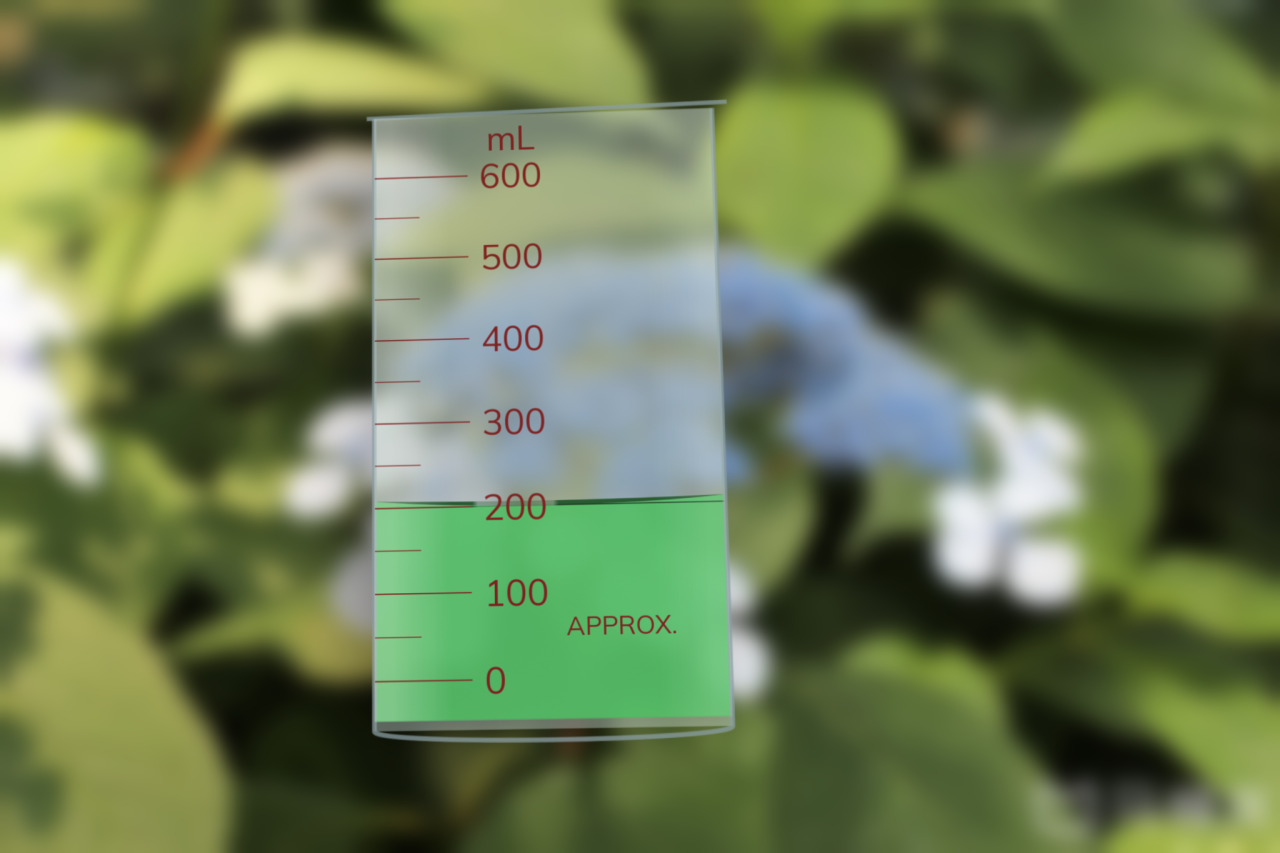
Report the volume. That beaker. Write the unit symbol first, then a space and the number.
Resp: mL 200
